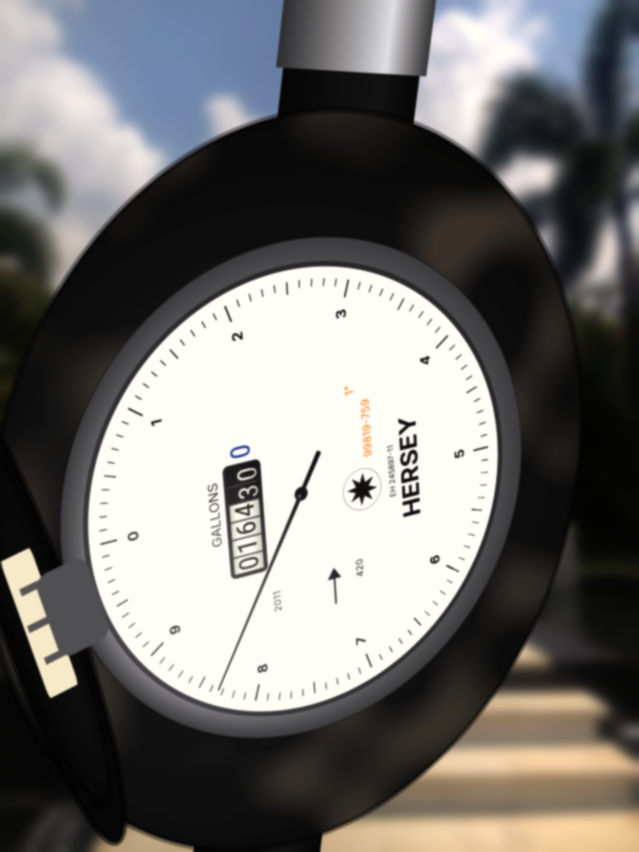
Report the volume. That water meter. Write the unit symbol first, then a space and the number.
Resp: gal 164298.3
